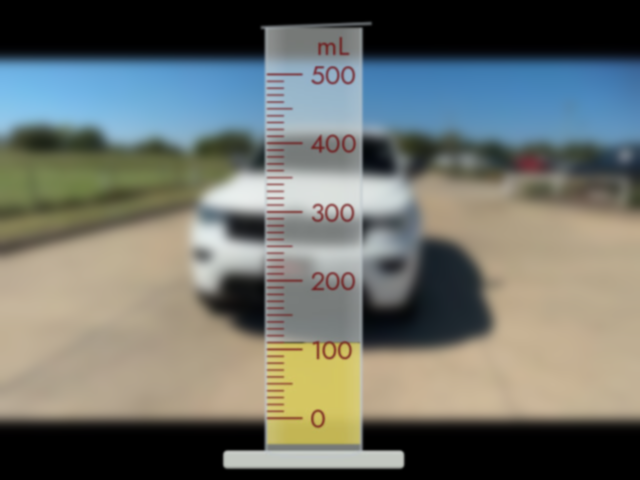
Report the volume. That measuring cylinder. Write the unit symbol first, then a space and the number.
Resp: mL 110
